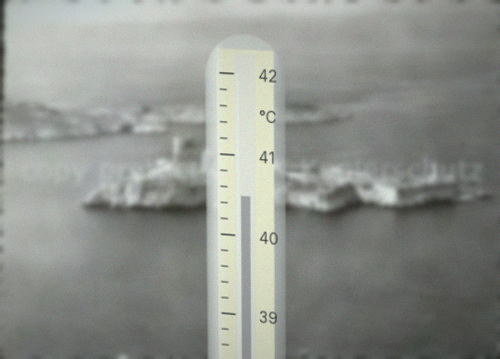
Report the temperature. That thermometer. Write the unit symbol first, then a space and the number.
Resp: °C 40.5
